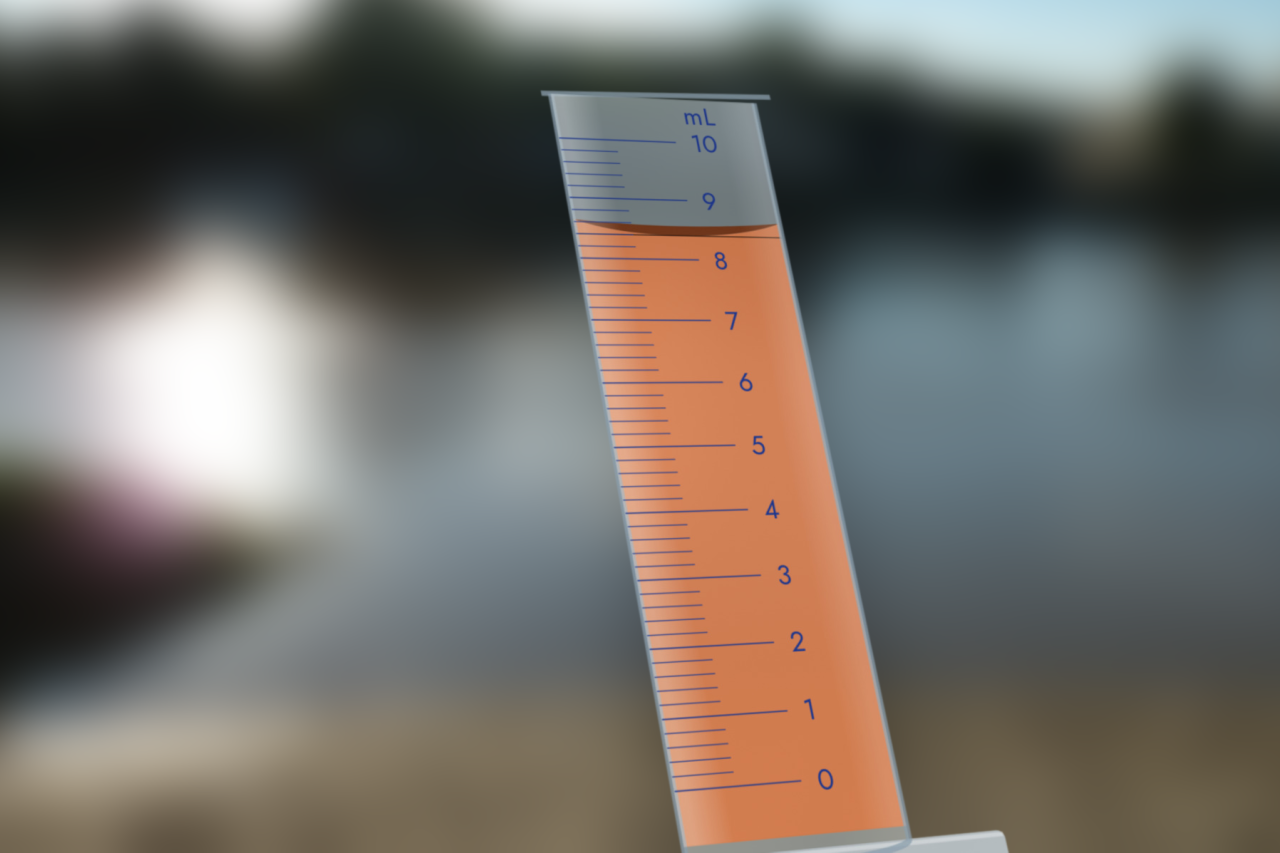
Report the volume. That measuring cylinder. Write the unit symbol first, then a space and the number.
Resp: mL 8.4
